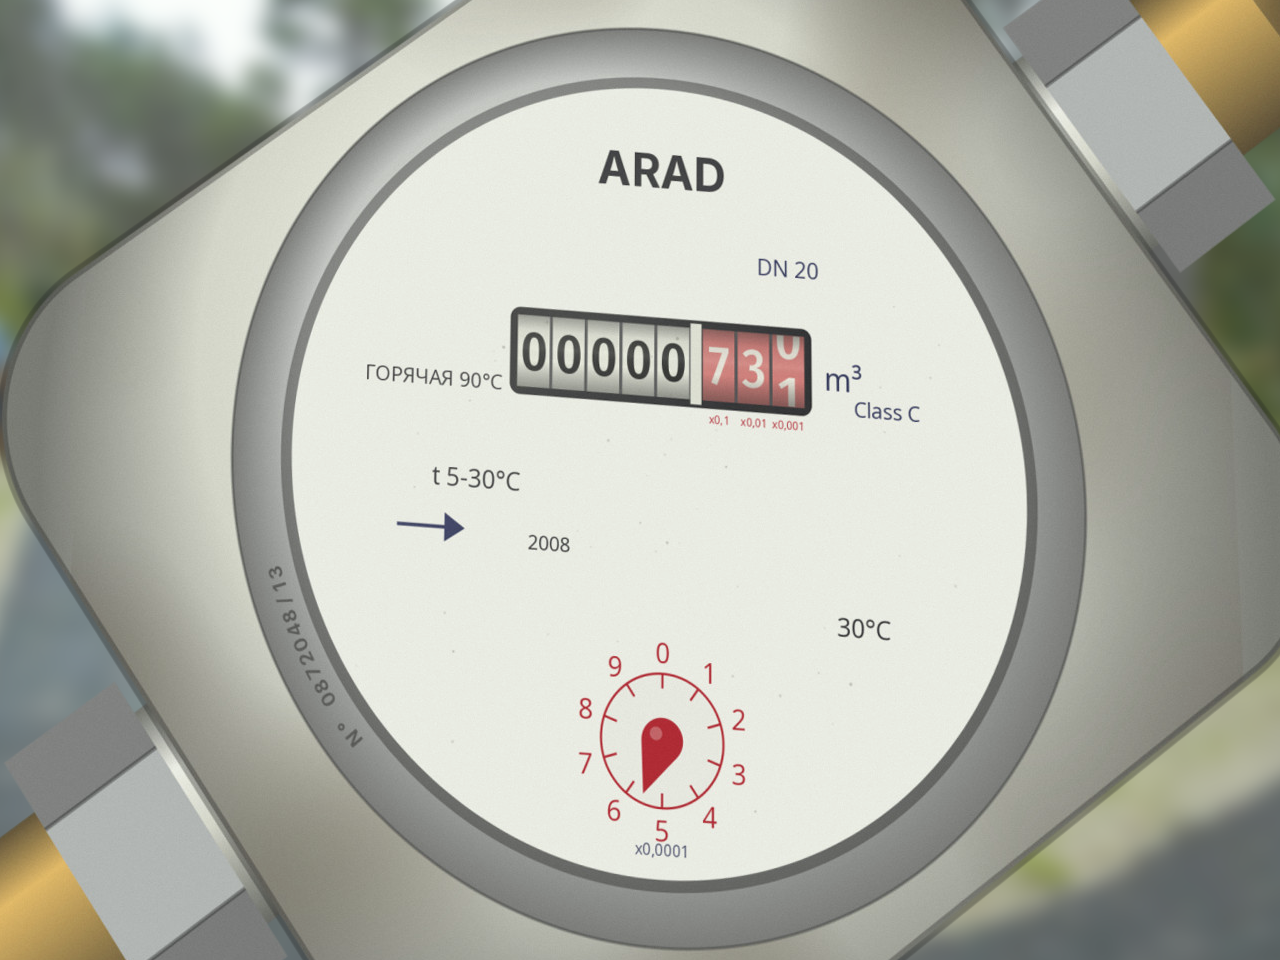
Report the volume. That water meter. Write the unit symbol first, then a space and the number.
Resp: m³ 0.7305
